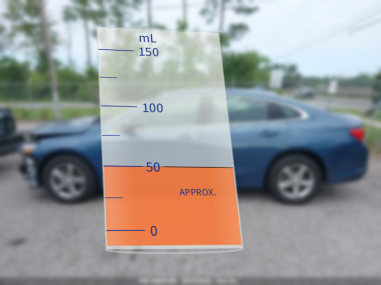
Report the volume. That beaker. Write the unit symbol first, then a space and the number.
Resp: mL 50
